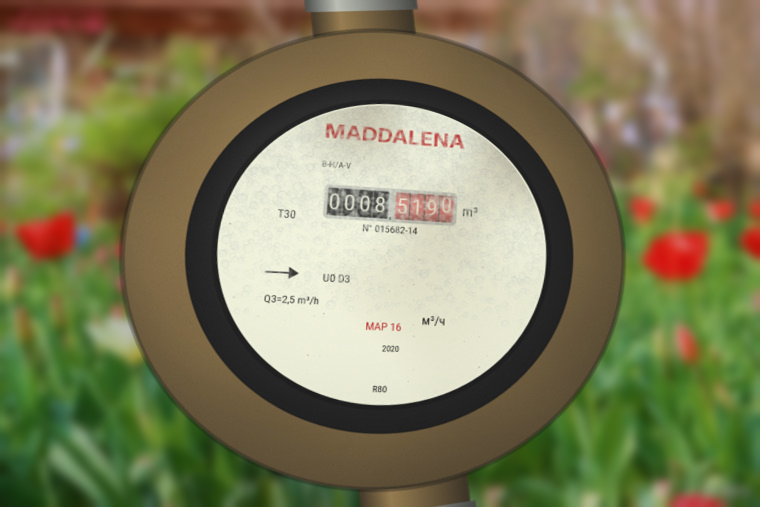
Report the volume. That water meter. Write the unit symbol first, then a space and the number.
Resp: m³ 8.5190
